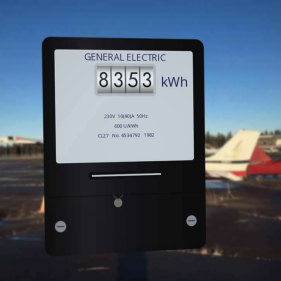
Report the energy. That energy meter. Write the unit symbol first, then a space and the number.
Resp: kWh 8353
